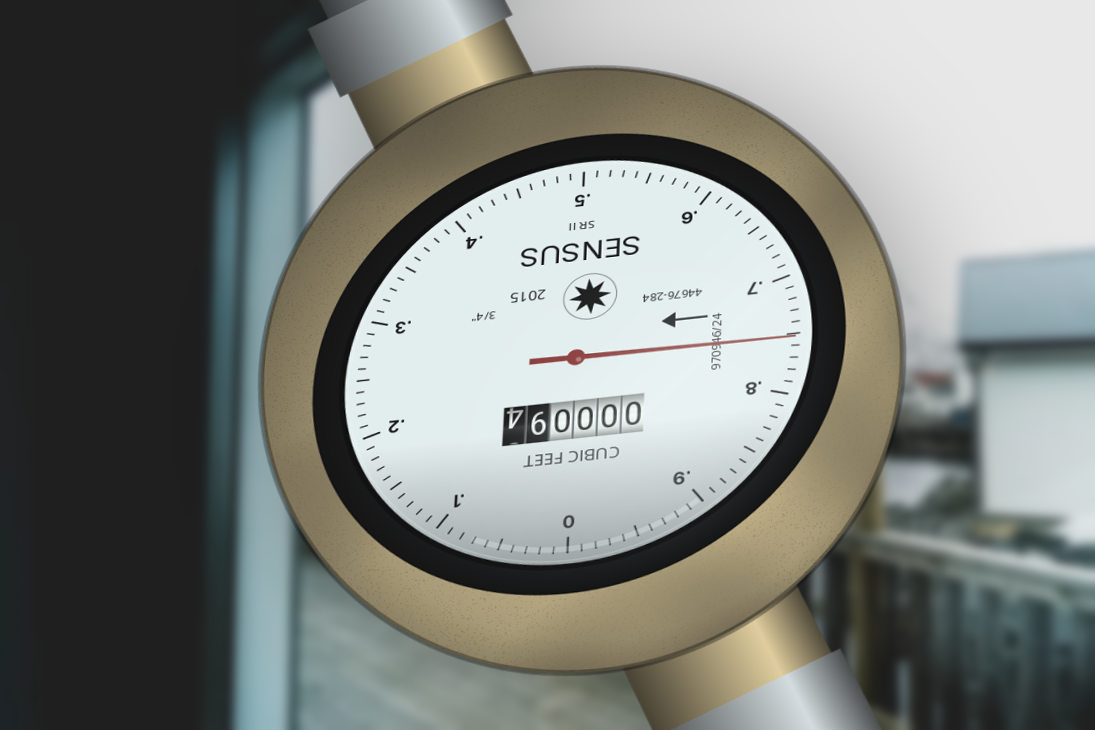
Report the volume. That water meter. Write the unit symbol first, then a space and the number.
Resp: ft³ 93.75
